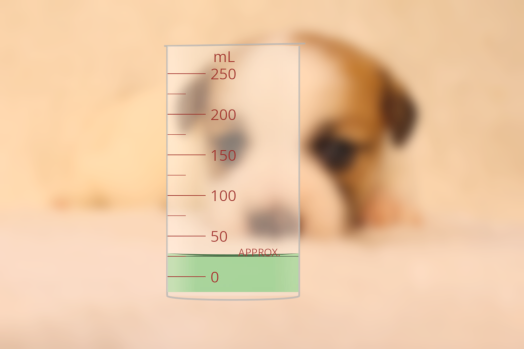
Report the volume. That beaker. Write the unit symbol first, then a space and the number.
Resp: mL 25
